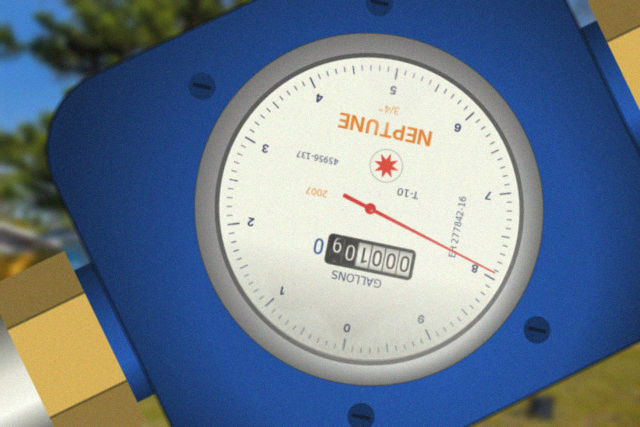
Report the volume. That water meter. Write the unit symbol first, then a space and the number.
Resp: gal 1087.9
